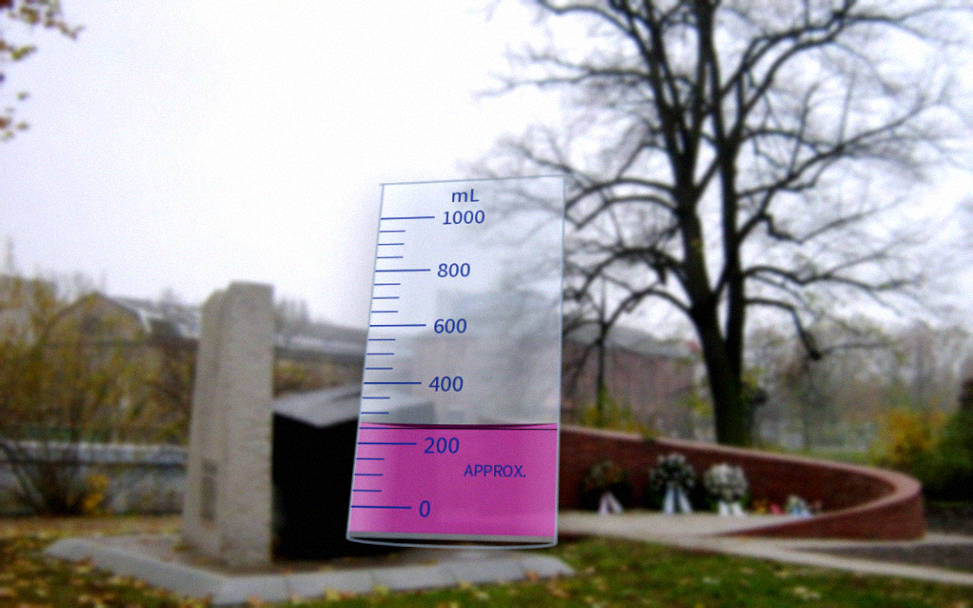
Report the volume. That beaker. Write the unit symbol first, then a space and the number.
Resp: mL 250
